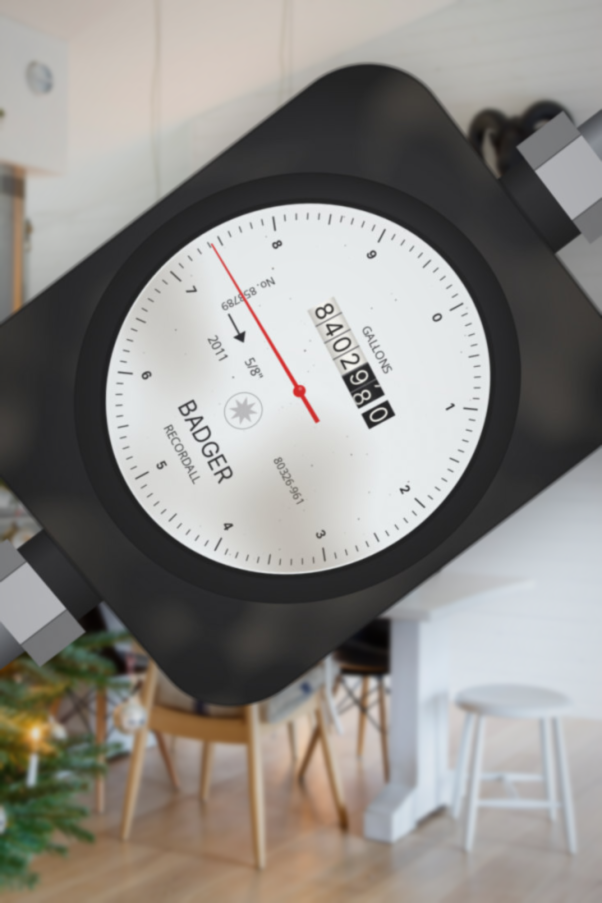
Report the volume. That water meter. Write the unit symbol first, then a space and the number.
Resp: gal 8402977.4
